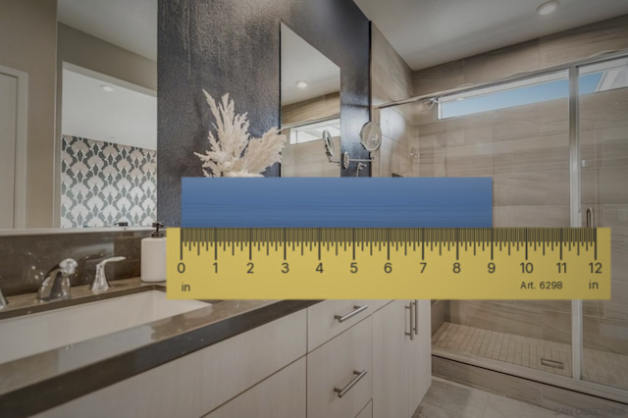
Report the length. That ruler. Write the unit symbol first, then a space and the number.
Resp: in 9
